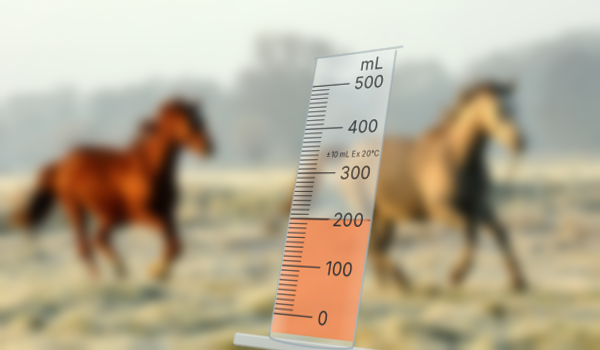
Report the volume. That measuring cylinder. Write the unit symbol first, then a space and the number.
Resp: mL 200
